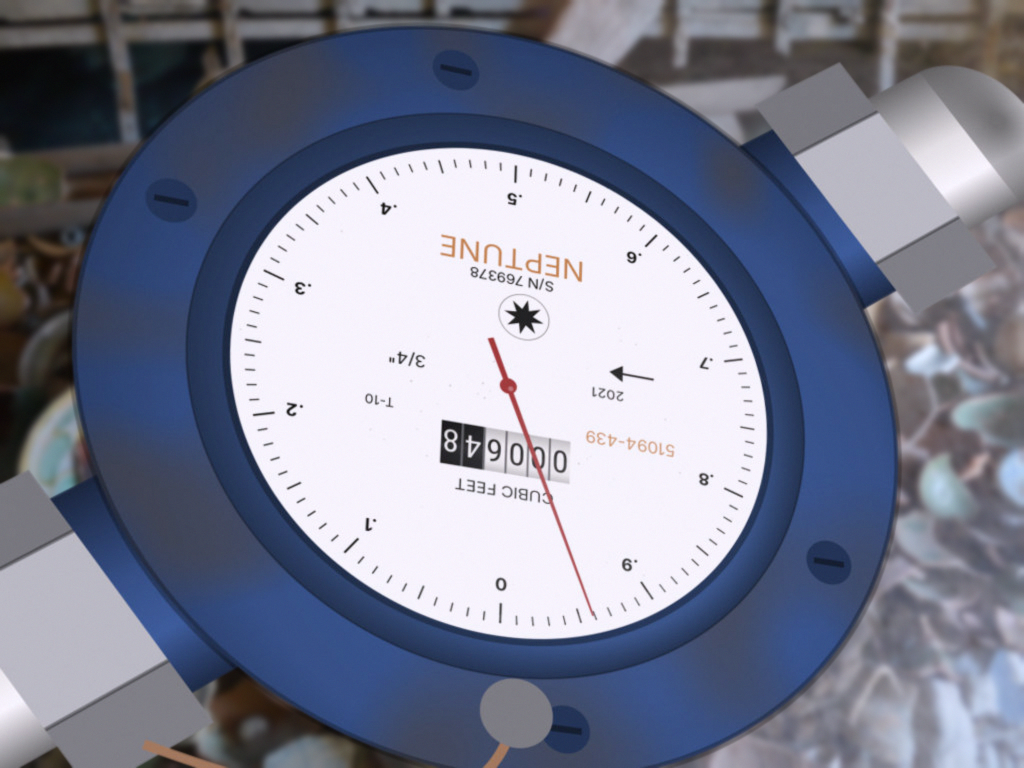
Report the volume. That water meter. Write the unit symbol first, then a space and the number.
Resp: ft³ 647.94
